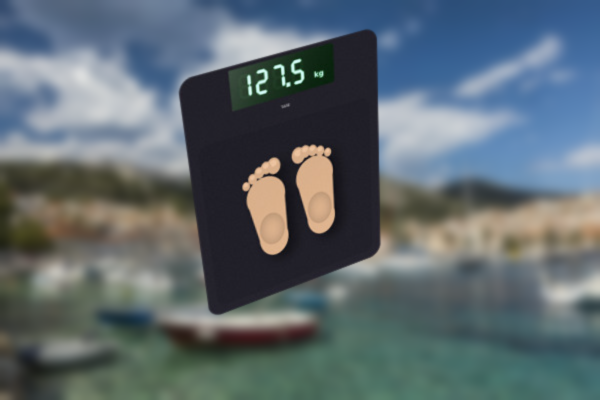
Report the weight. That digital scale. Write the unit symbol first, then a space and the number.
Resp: kg 127.5
